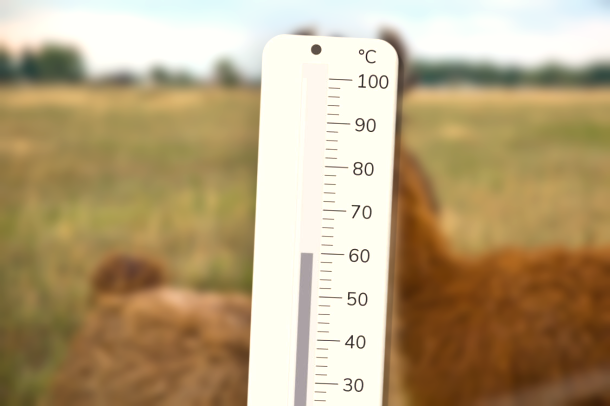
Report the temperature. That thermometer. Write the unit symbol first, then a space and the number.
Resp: °C 60
